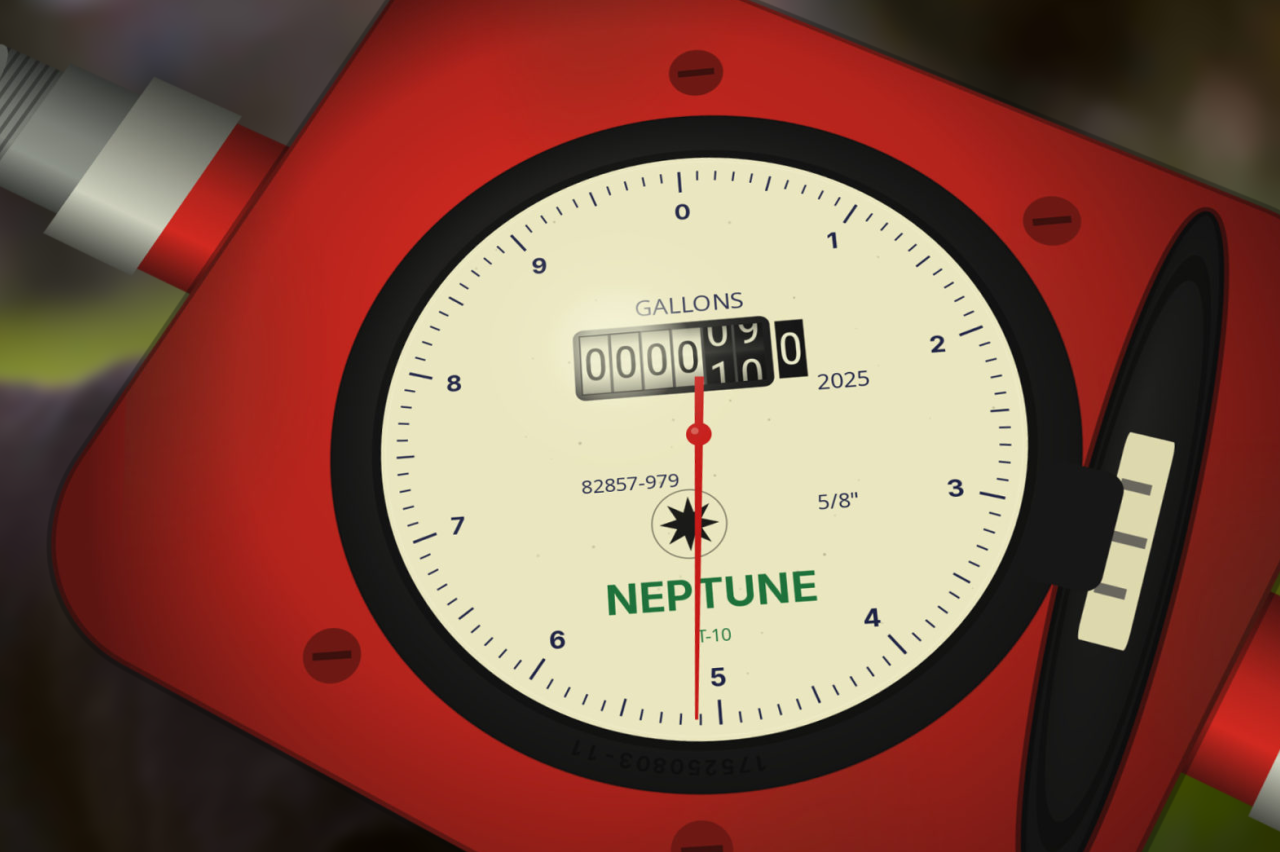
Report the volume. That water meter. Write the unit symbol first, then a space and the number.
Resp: gal 95.1
